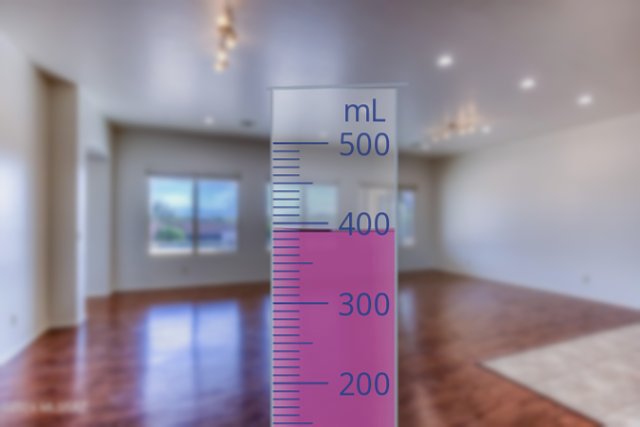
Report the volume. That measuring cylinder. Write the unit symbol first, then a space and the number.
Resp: mL 390
